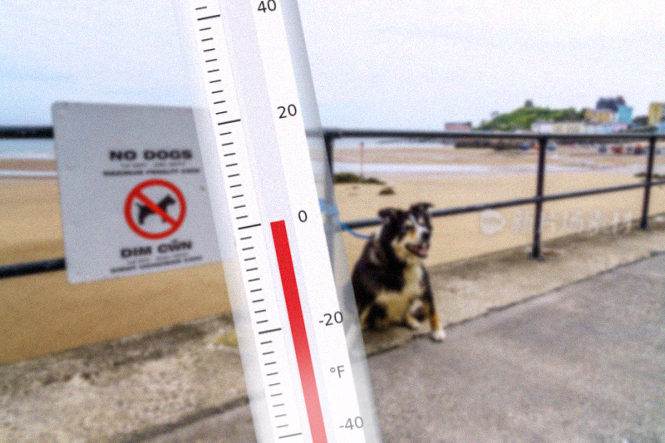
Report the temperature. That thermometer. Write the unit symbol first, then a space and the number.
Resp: °F 0
